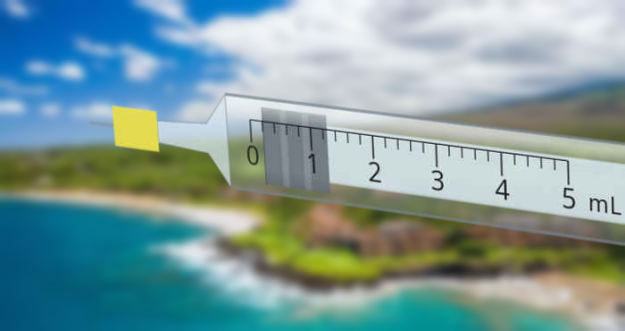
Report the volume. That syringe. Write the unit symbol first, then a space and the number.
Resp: mL 0.2
